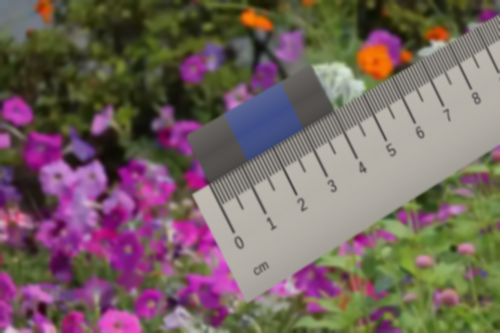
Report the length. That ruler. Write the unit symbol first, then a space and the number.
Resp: cm 4
